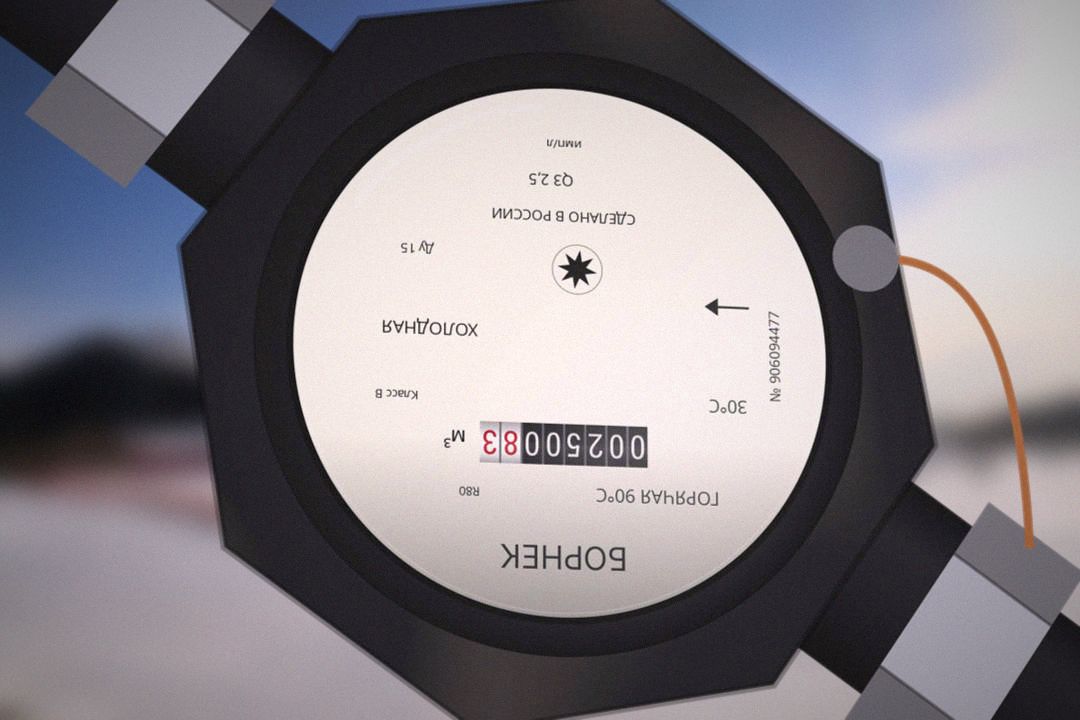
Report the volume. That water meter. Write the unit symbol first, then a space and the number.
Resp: m³ 2500.83
